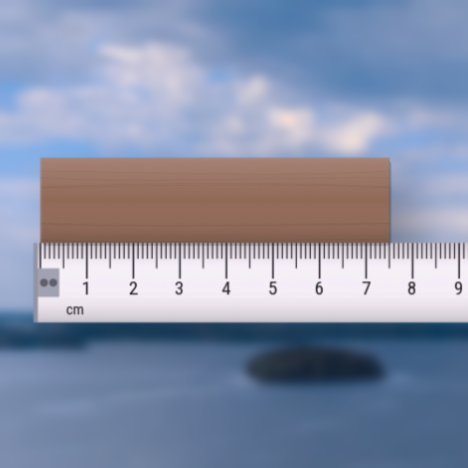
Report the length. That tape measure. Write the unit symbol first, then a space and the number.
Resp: cm 7.5
